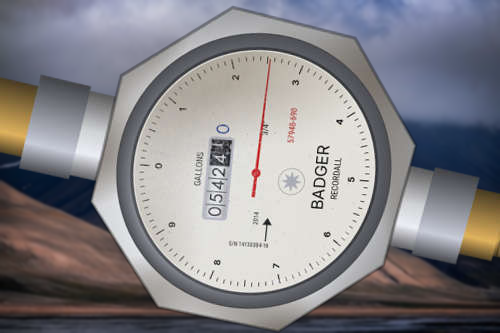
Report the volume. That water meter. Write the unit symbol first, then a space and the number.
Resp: gal 542412.5
